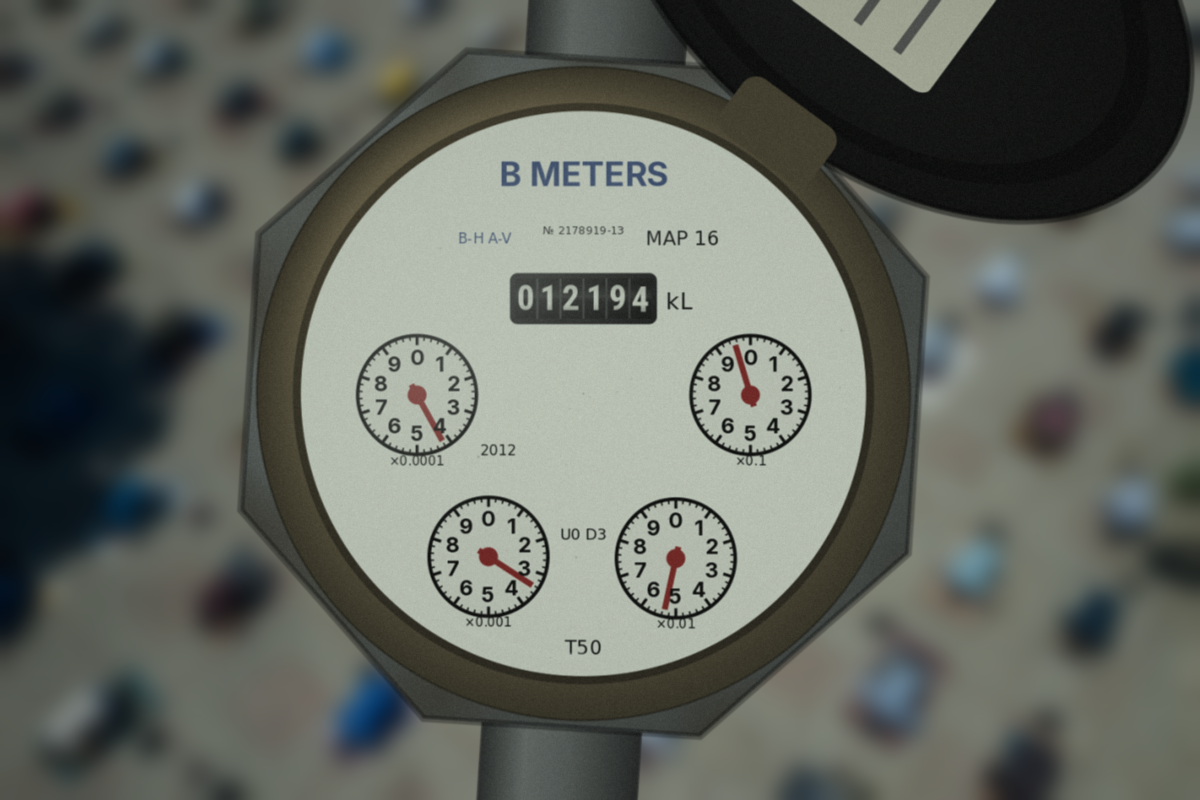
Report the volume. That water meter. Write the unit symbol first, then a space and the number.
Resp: kL 12193.9534
